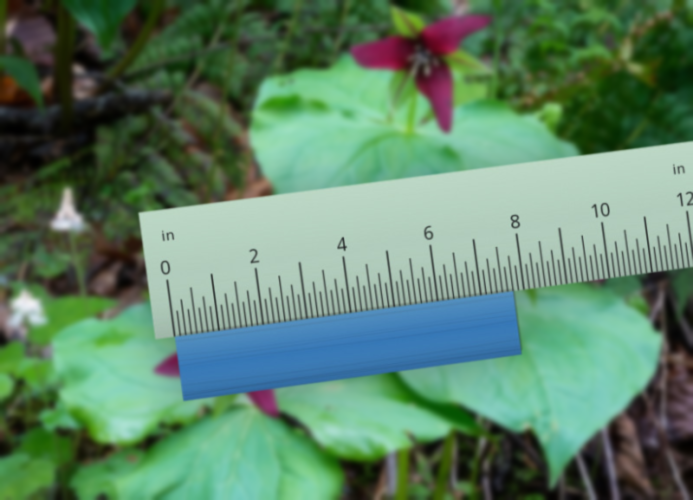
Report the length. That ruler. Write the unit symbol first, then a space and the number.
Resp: in 7.75
